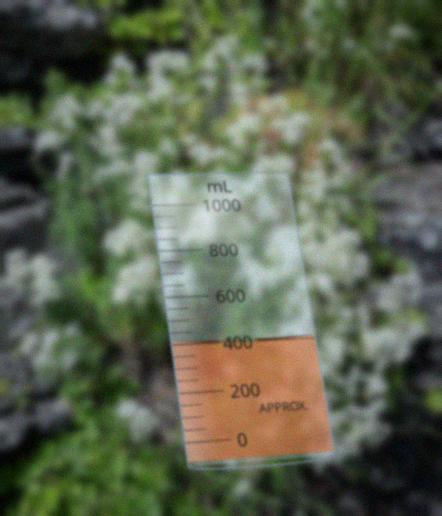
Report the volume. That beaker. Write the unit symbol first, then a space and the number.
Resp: mL 400
